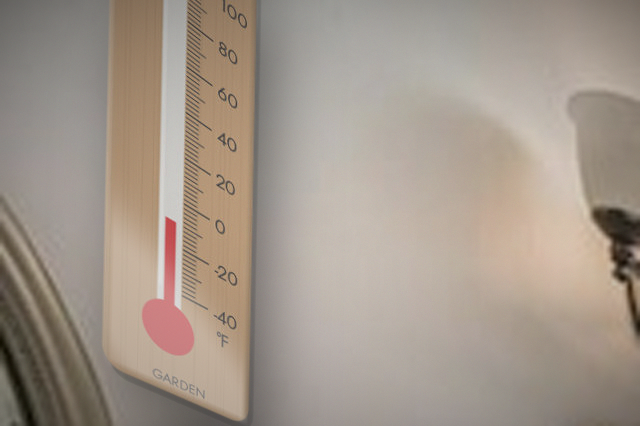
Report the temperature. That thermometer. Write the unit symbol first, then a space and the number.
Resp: °F -10
